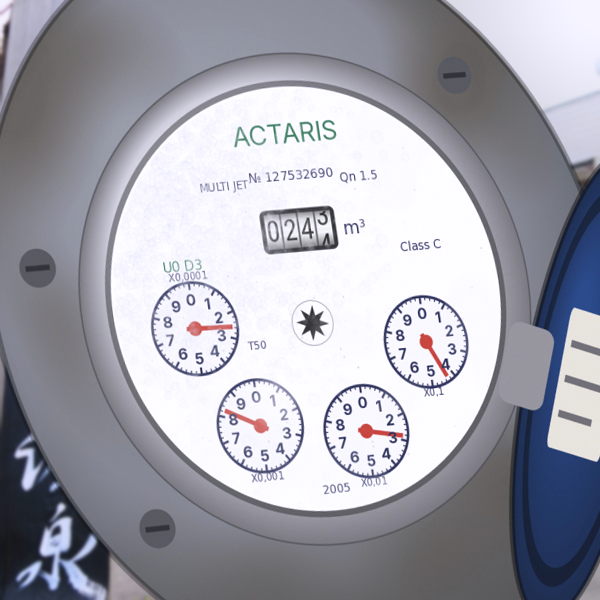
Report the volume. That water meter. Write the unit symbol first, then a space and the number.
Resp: m³ 243.4282
